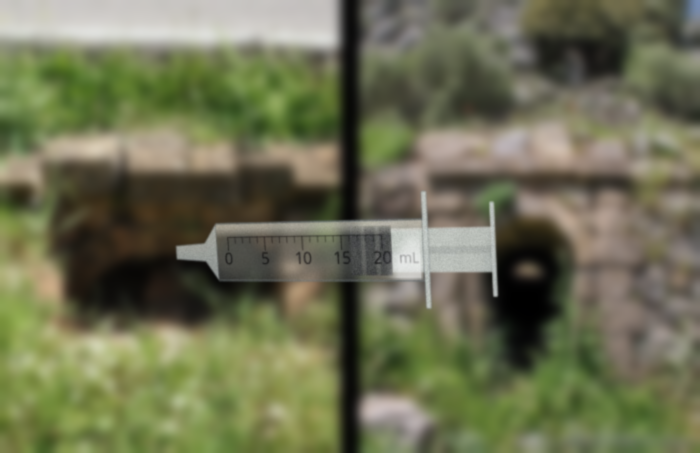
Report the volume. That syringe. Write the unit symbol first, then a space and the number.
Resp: mL 16
